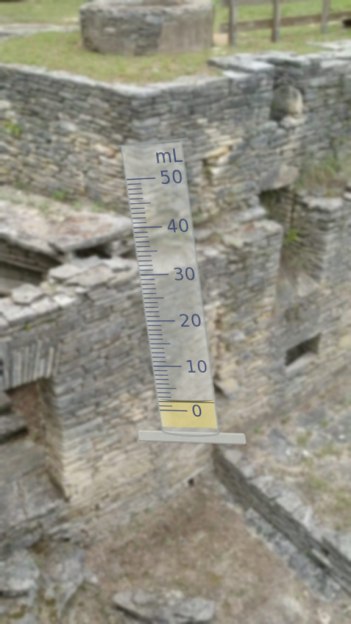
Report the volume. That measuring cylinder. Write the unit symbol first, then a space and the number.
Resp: mL 2
